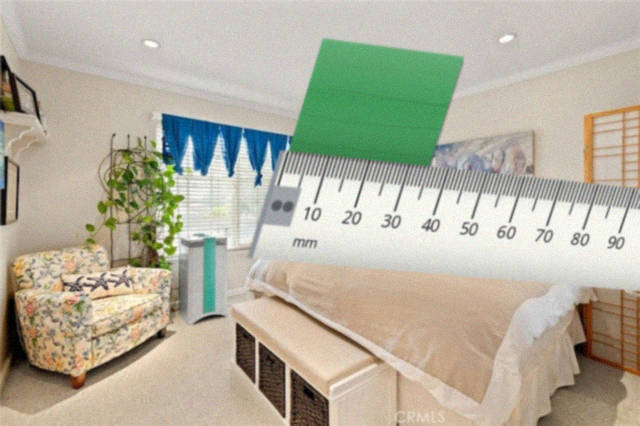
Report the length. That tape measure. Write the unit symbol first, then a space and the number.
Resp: mm 35
